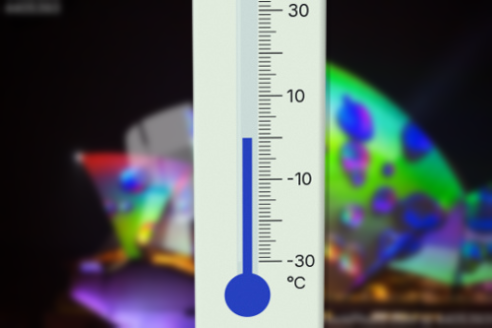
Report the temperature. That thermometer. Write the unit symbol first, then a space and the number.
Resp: °C 0
